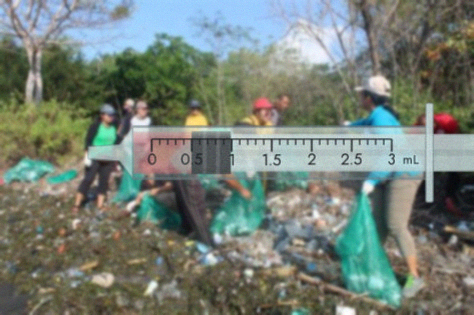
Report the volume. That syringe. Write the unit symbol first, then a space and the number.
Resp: mL 0.5
